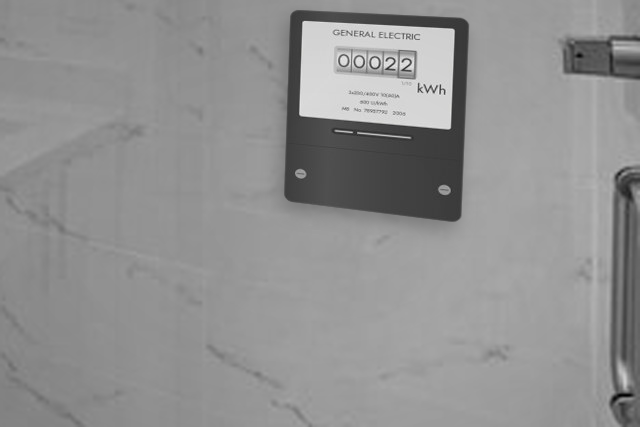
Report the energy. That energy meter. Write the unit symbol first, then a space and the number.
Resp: kWh 2.2
